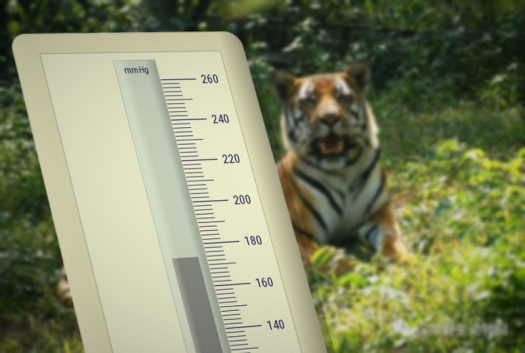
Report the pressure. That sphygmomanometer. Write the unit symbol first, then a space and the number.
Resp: mmHg 174
